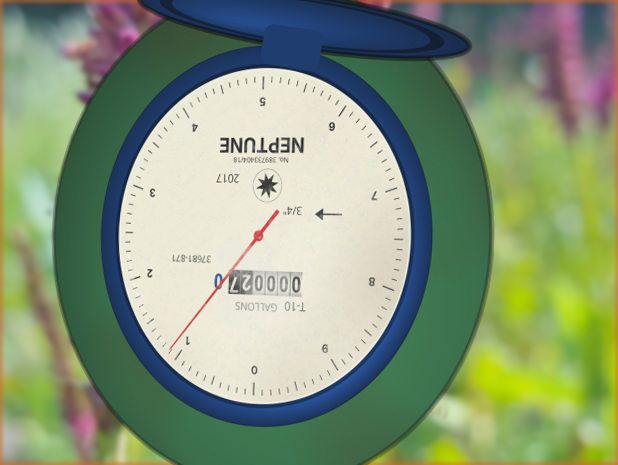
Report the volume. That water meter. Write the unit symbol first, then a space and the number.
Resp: gal 271.1
